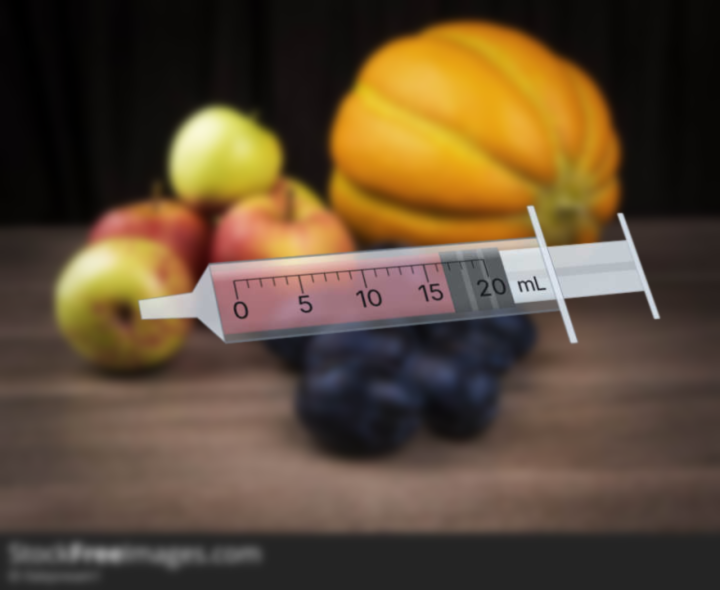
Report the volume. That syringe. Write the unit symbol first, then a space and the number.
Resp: mL 16.5
